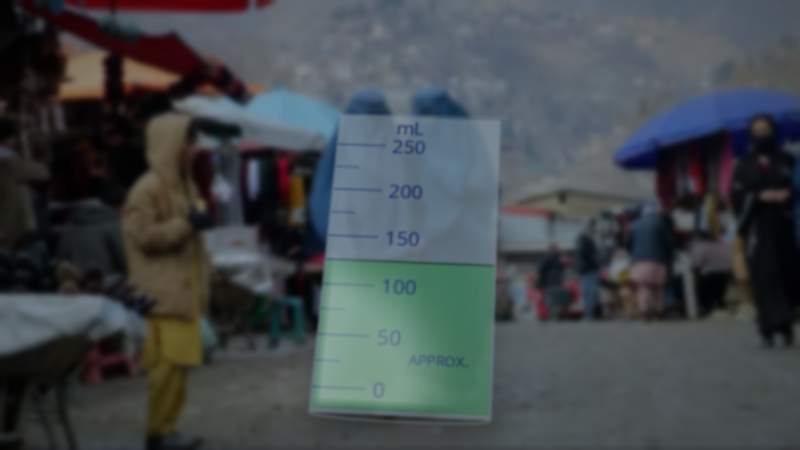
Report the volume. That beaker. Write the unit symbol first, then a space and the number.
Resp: mL 125
